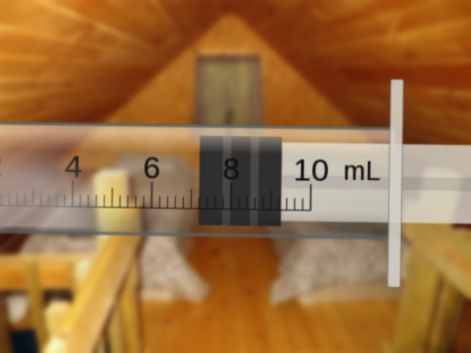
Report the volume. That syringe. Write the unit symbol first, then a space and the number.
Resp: mL 7.2
